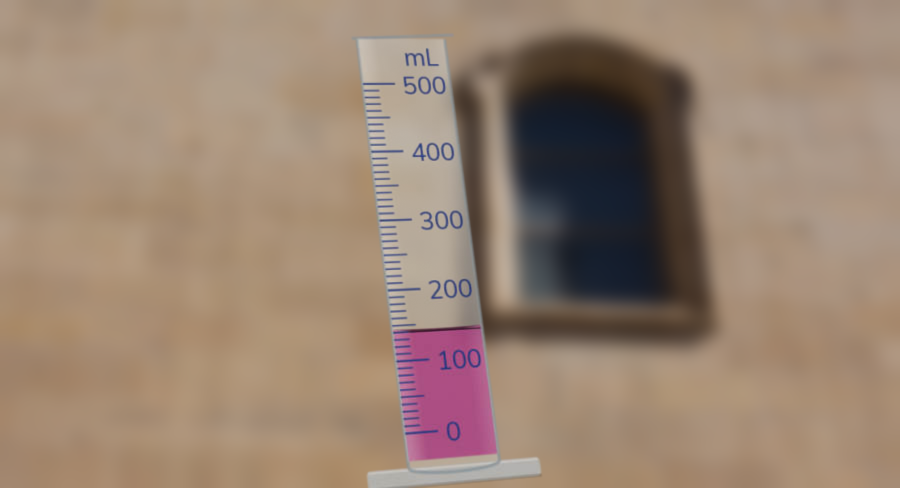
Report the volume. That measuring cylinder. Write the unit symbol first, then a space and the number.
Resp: mL 140
